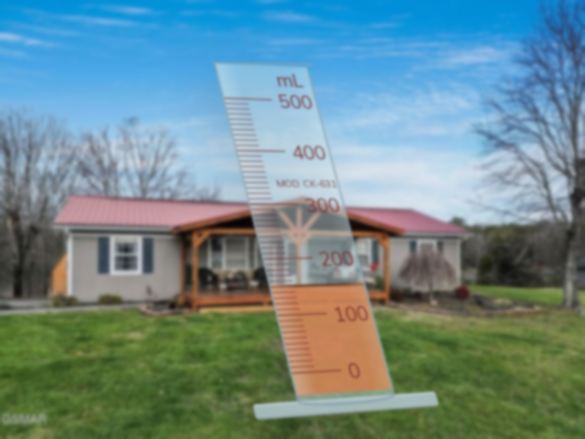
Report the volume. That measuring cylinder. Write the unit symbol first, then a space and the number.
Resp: mL 150
